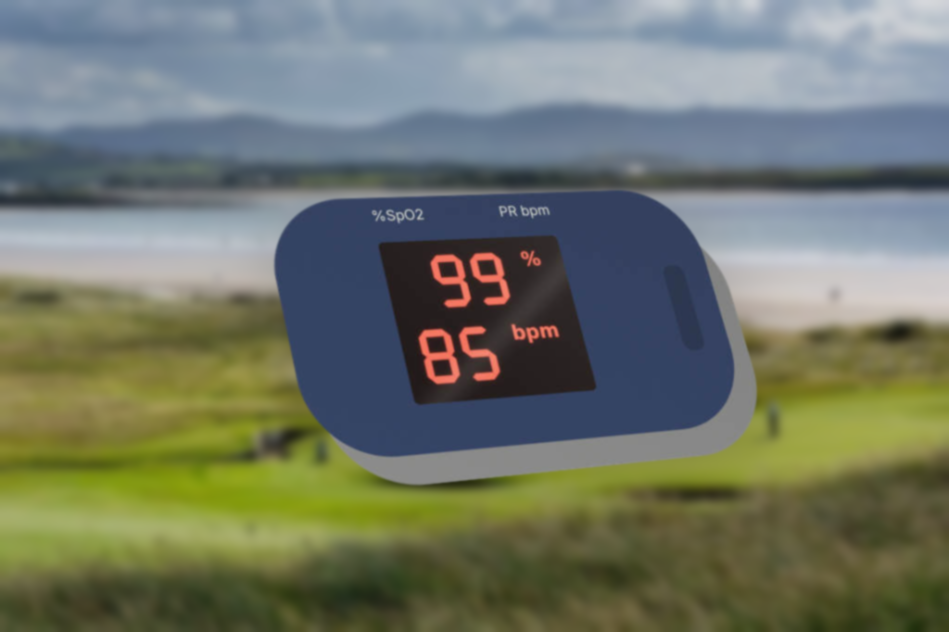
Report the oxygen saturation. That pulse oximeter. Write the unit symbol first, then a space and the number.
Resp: % 99
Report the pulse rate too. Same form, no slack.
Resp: bpm 85
